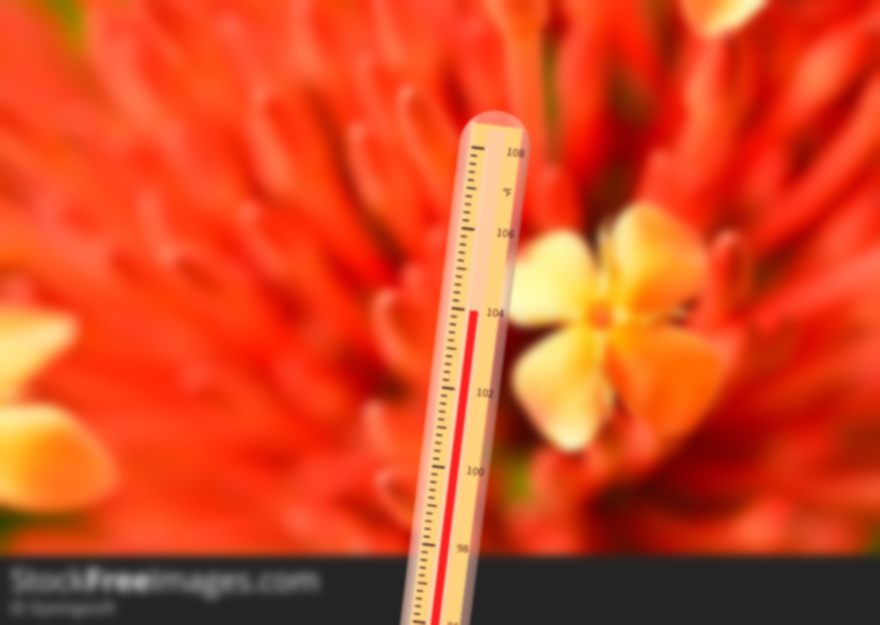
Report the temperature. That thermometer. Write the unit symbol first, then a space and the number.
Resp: °F 104
